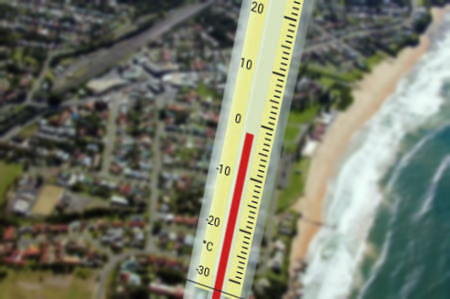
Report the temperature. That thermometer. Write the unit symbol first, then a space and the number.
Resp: °C -2
